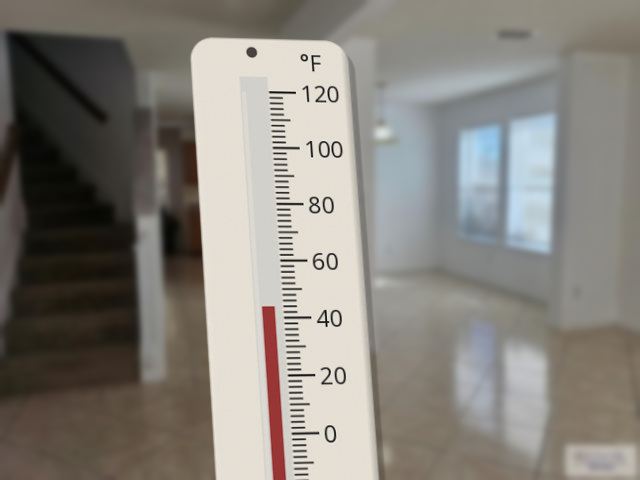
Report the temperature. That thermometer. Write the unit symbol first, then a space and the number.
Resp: °F 44
